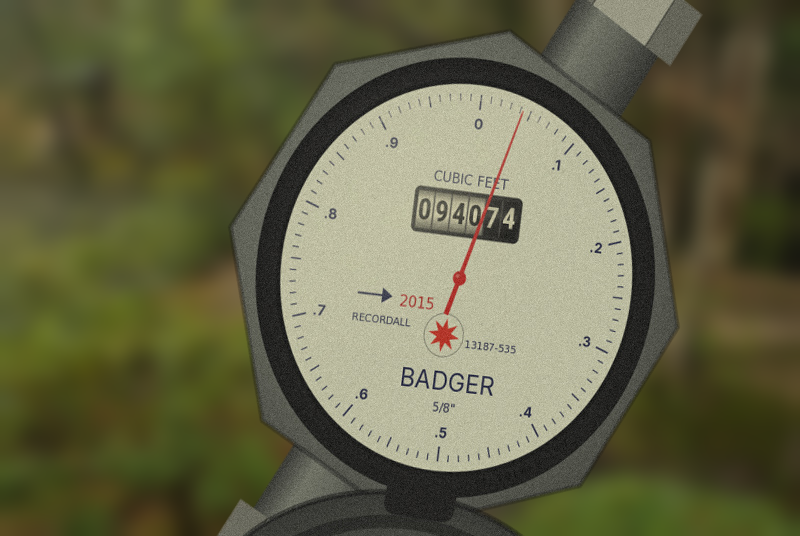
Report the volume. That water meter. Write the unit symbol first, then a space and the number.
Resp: ft³ 94074.04
